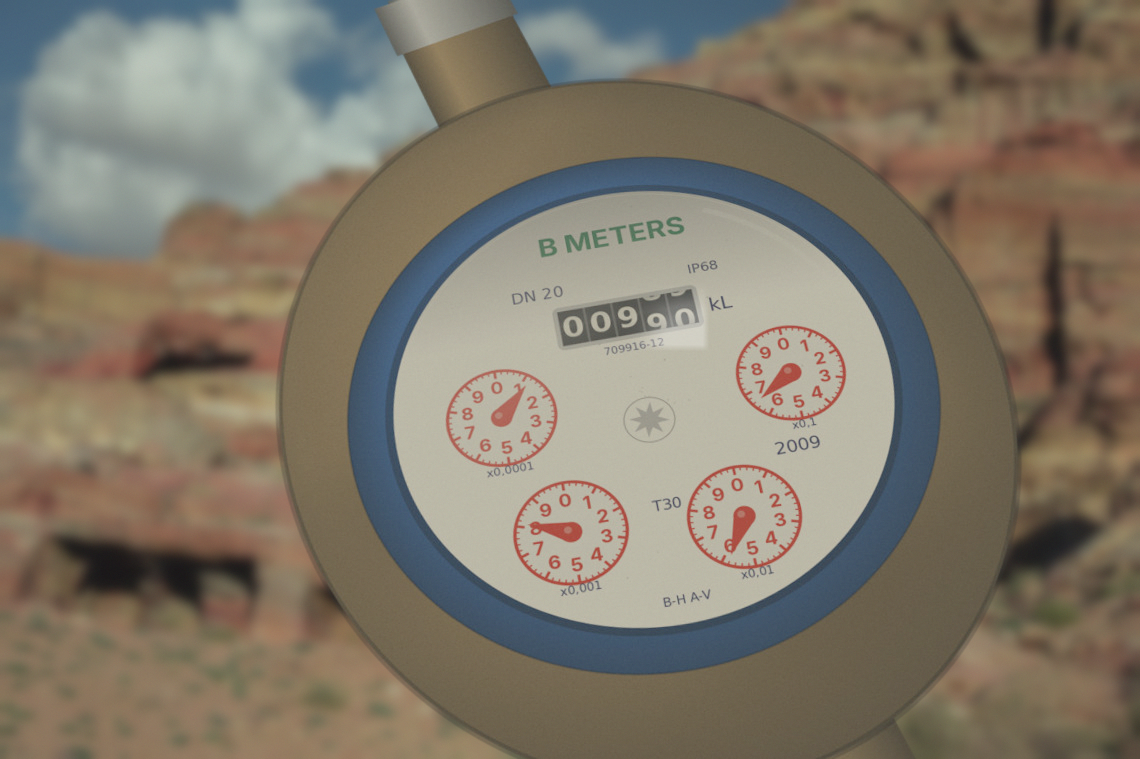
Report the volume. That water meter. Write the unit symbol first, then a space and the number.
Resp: kL 989.6581
